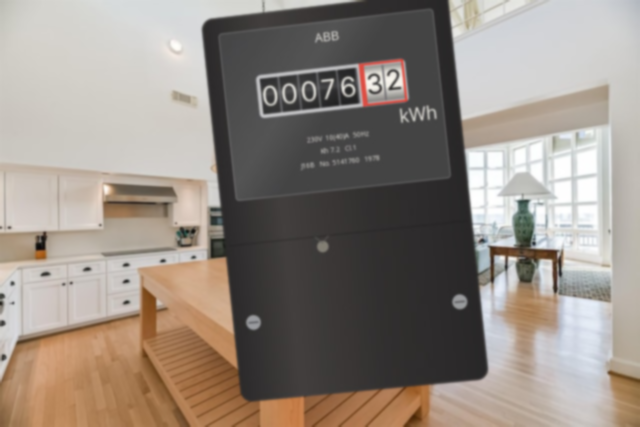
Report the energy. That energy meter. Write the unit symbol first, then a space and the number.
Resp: kWh 76.32
